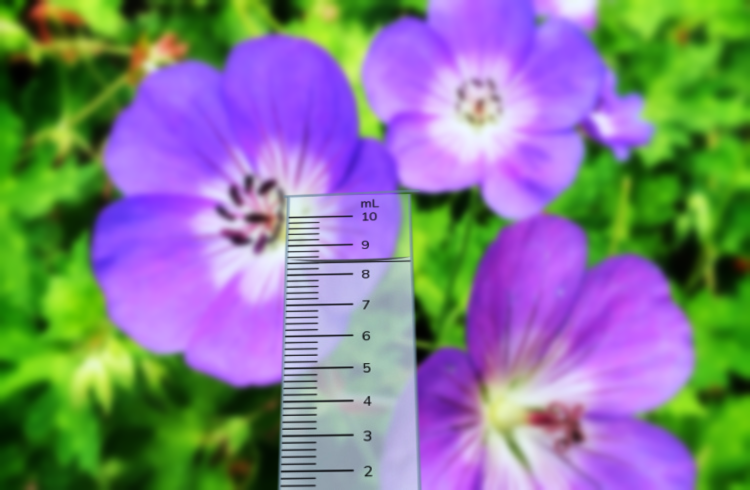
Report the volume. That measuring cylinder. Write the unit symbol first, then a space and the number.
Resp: mL 8.4
